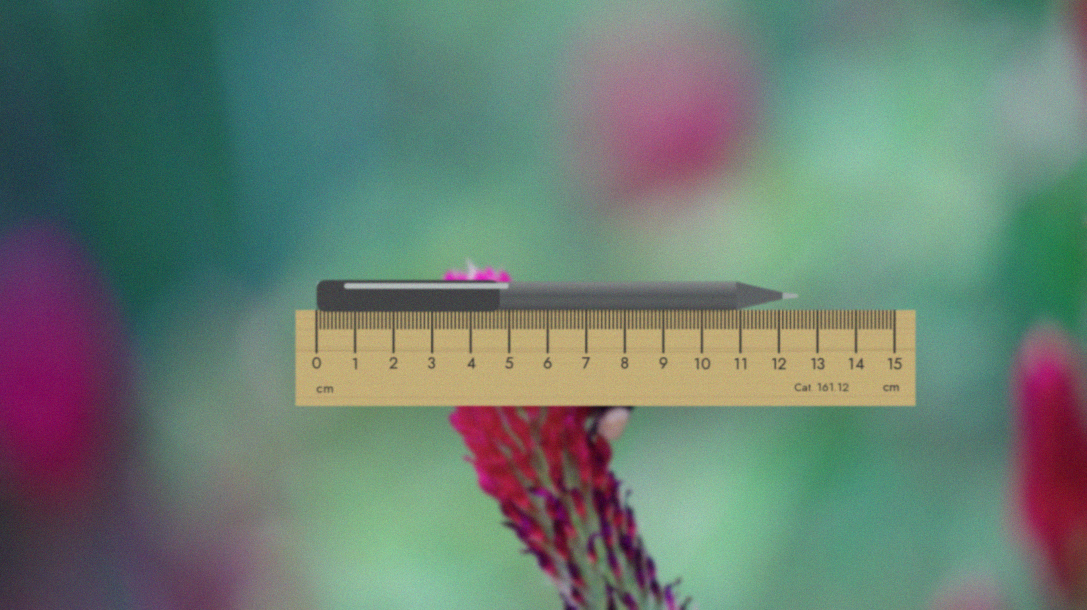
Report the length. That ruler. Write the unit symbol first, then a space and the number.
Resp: cm 12.5
